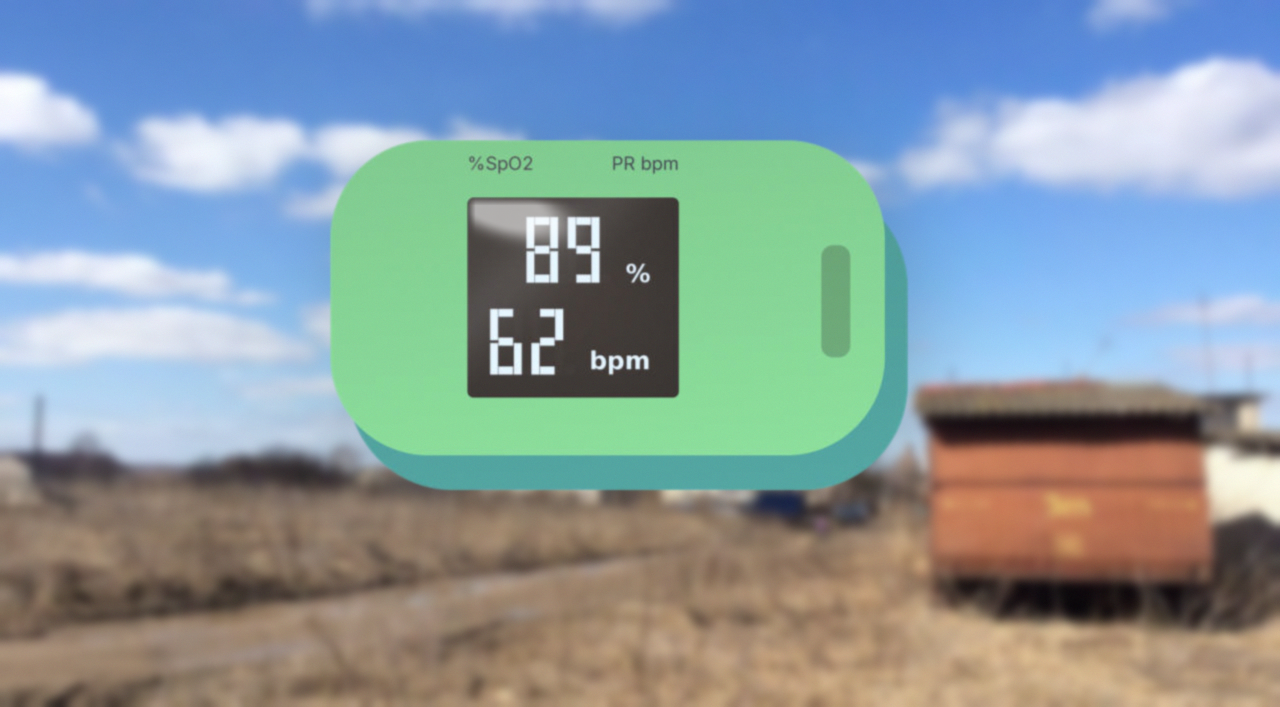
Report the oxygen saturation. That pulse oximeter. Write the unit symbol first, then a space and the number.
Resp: % 89
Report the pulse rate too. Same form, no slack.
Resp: bpm 62
